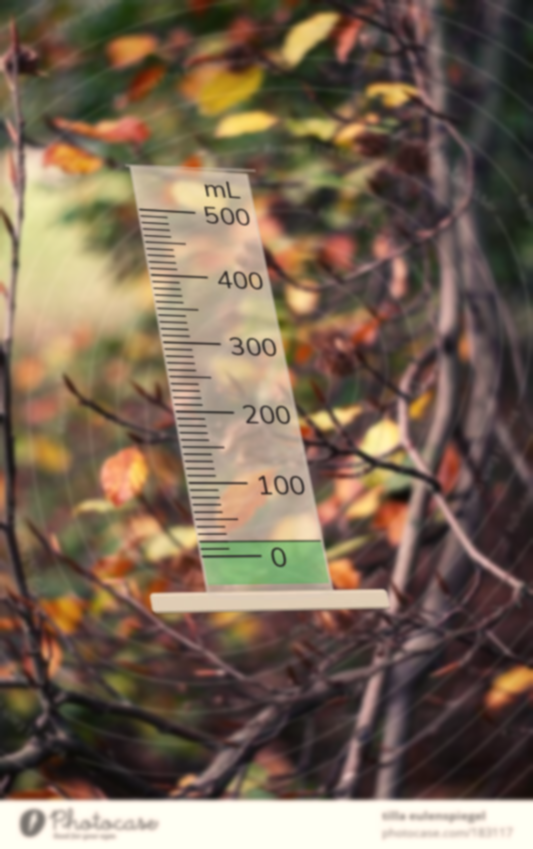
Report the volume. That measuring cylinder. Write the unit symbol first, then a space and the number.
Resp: mL 20
